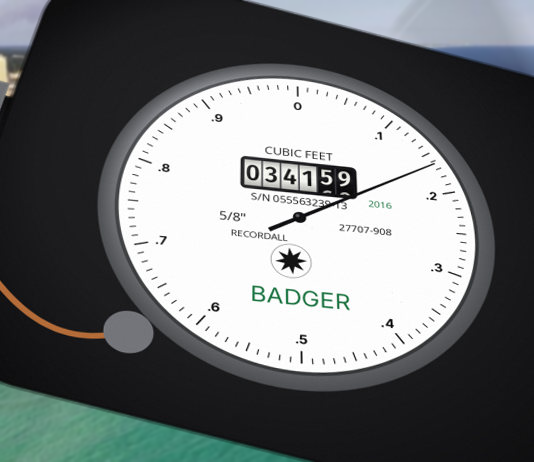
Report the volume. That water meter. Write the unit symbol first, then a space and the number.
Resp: ft³ 34159.16
